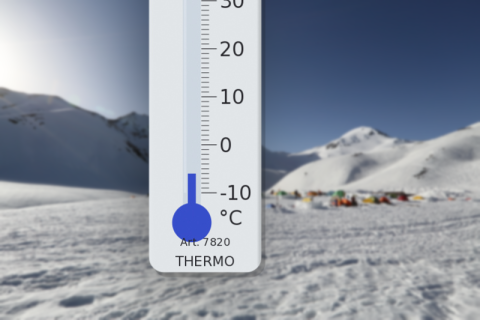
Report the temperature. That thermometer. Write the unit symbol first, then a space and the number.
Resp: °C -6
